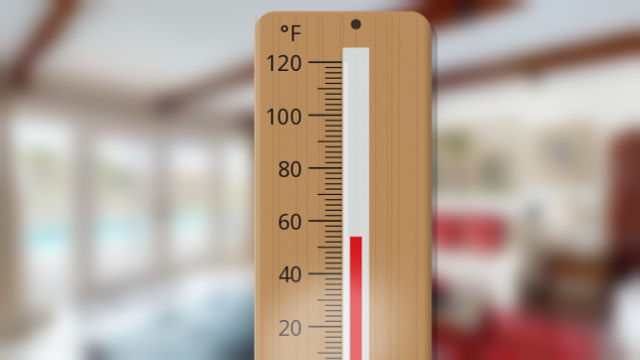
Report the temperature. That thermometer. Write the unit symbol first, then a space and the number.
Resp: °F 54
